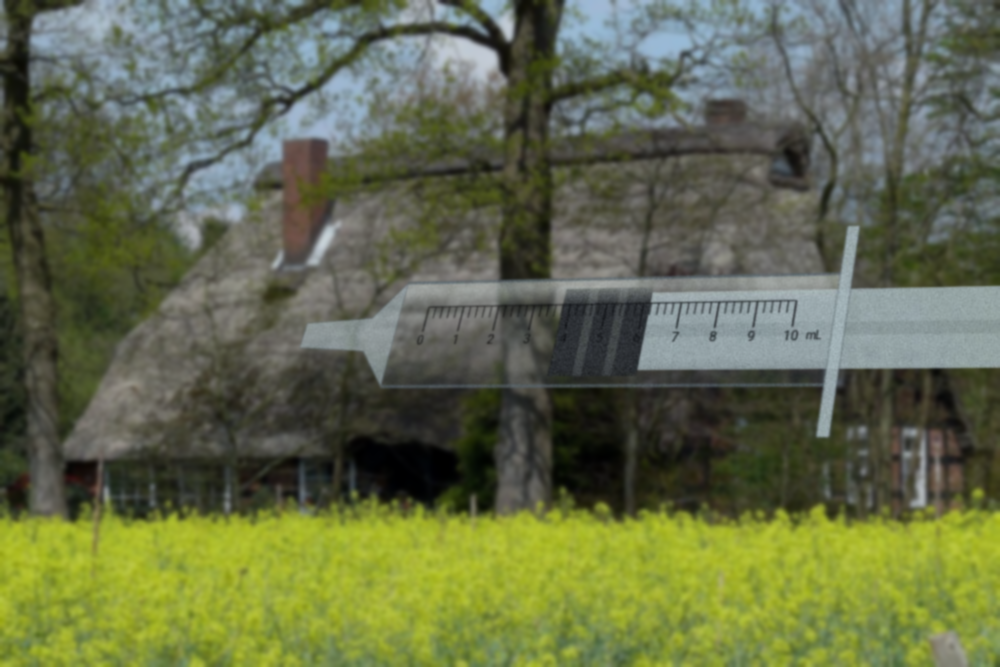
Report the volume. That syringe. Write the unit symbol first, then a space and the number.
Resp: mL 3.8
